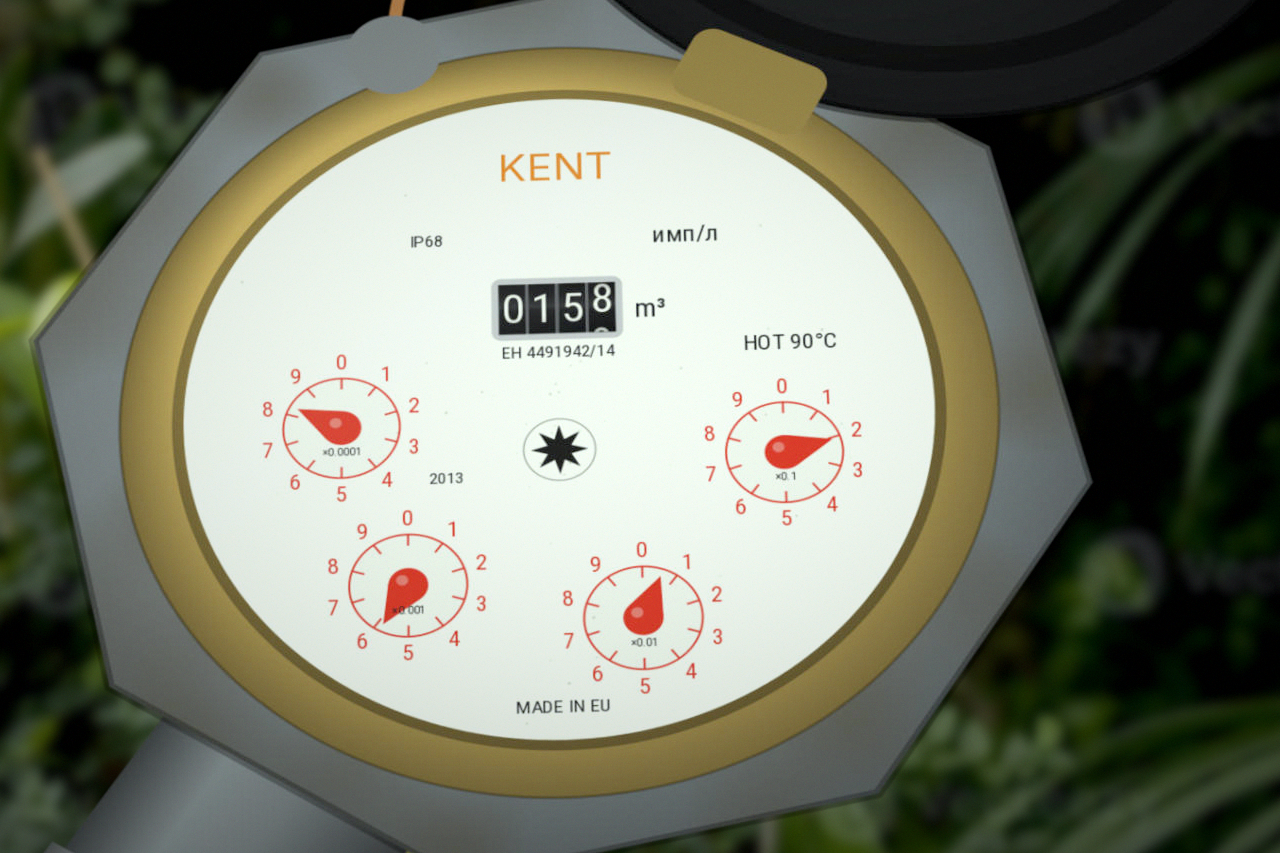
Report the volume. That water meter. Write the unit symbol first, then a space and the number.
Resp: m³ 158.2058
